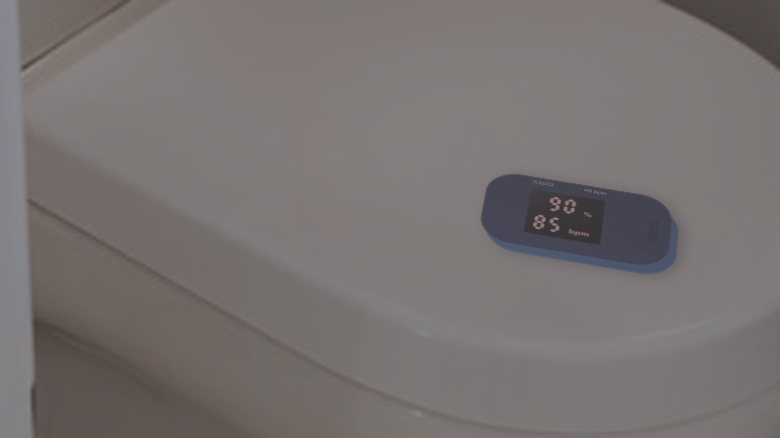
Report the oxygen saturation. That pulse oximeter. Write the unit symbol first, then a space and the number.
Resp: % 90
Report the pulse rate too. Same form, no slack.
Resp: bpm 85
